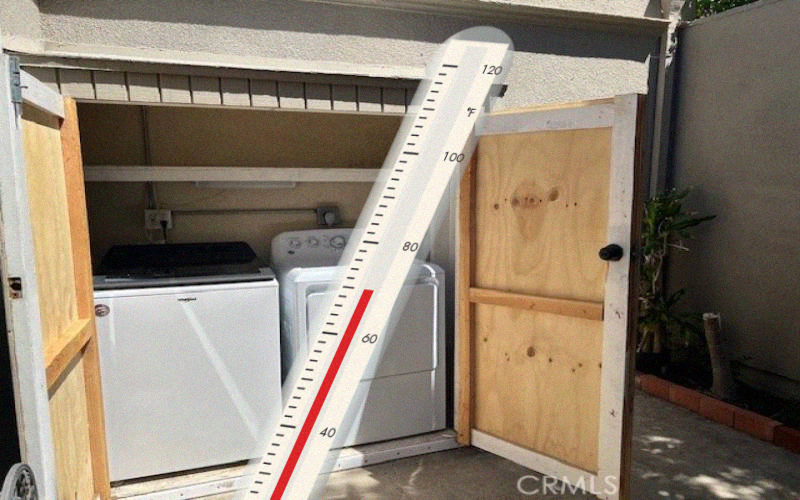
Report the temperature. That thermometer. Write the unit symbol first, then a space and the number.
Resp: °F 70
